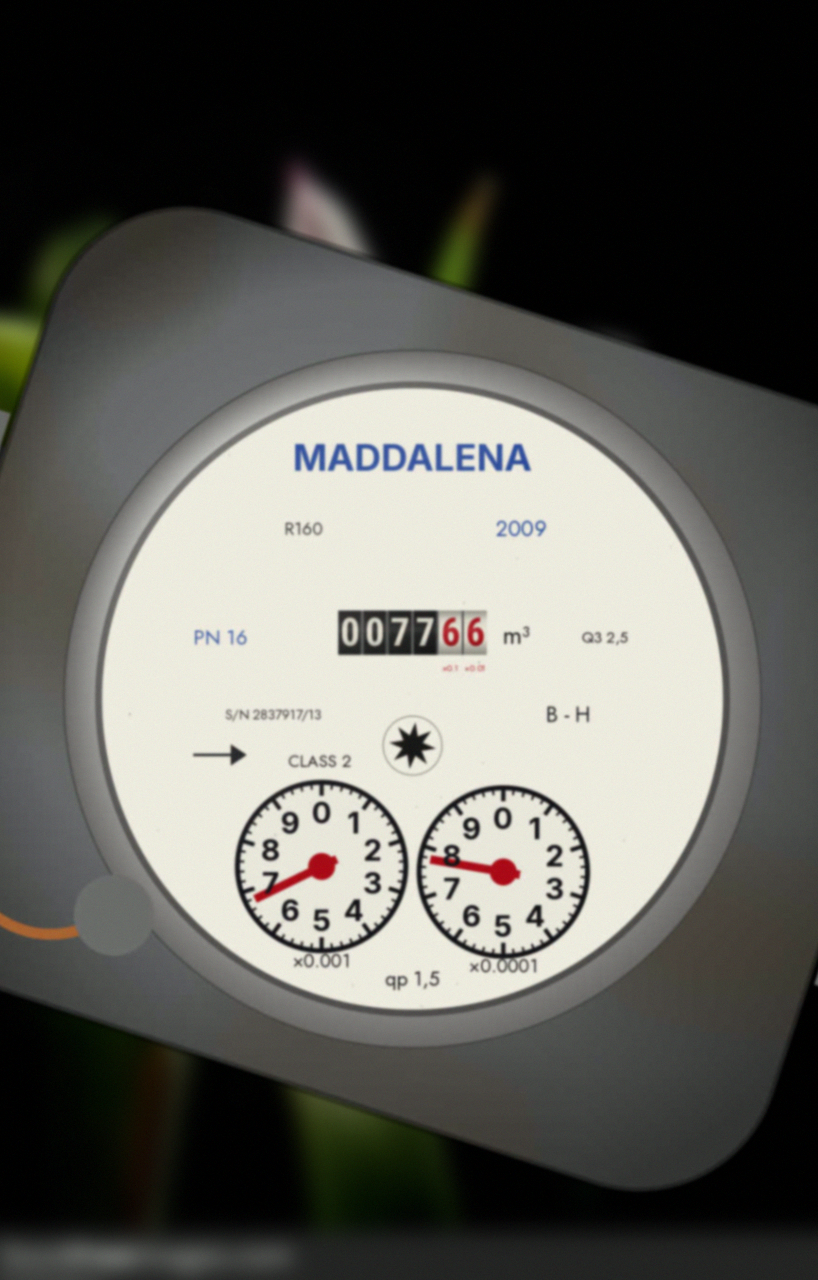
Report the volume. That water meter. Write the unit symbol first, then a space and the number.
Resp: m³ 77.6667
